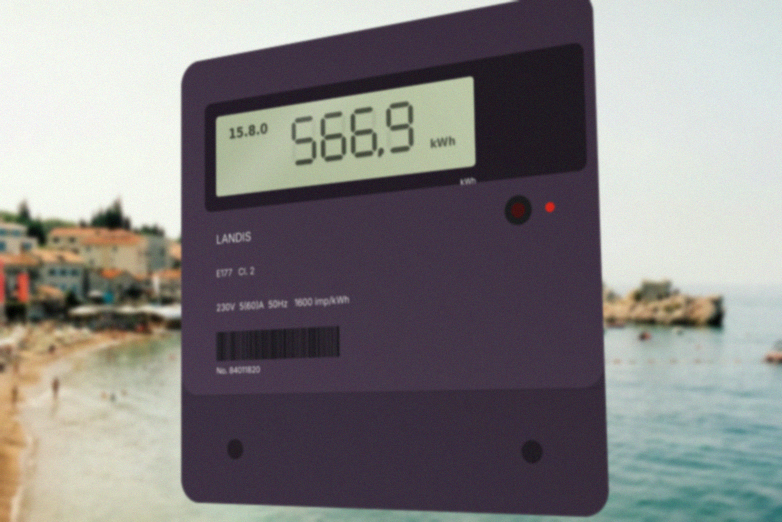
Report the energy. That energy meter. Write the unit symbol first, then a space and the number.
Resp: kWh 566.9
